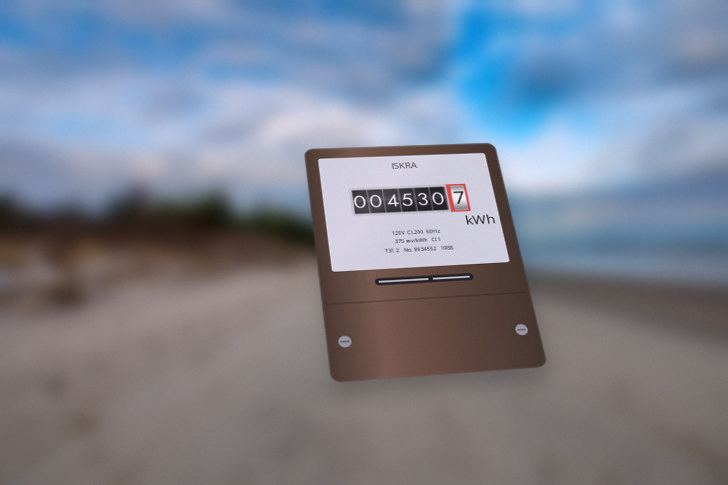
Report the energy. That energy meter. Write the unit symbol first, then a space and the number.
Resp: kWh 4530.7
